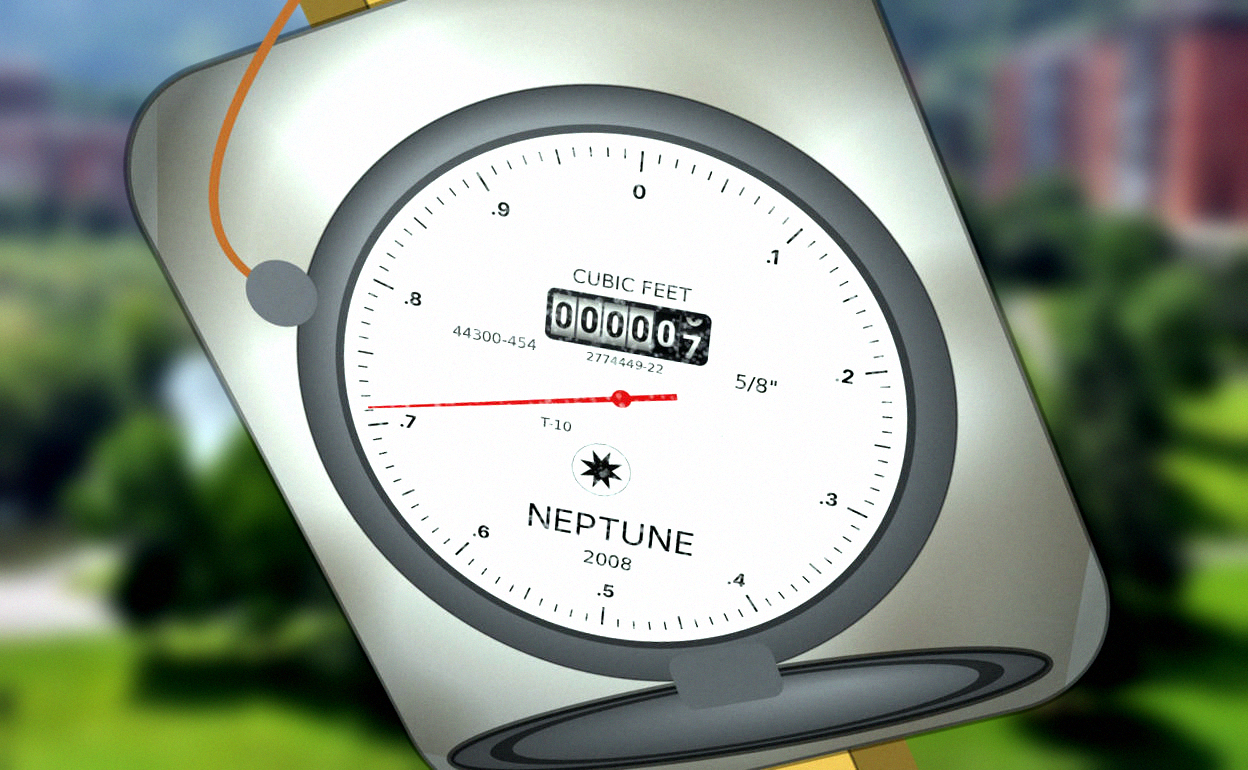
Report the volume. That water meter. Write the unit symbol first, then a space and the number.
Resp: ft³ 6.71
